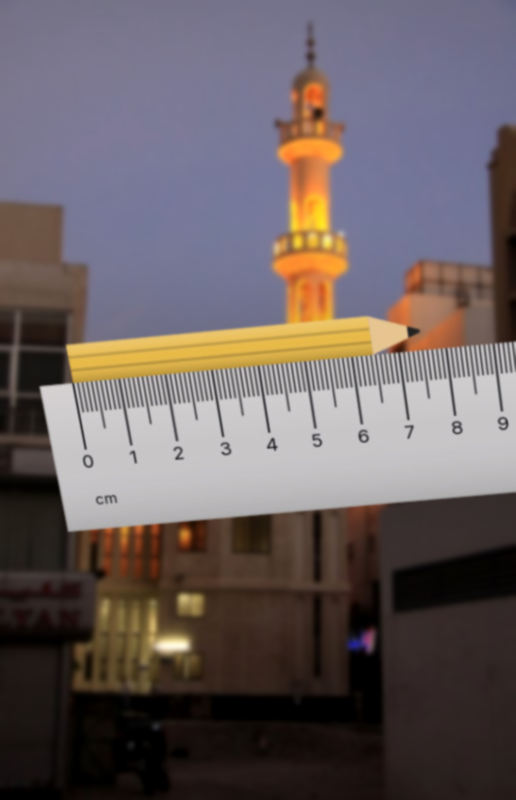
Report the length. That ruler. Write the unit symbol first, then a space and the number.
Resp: cm 7.5
